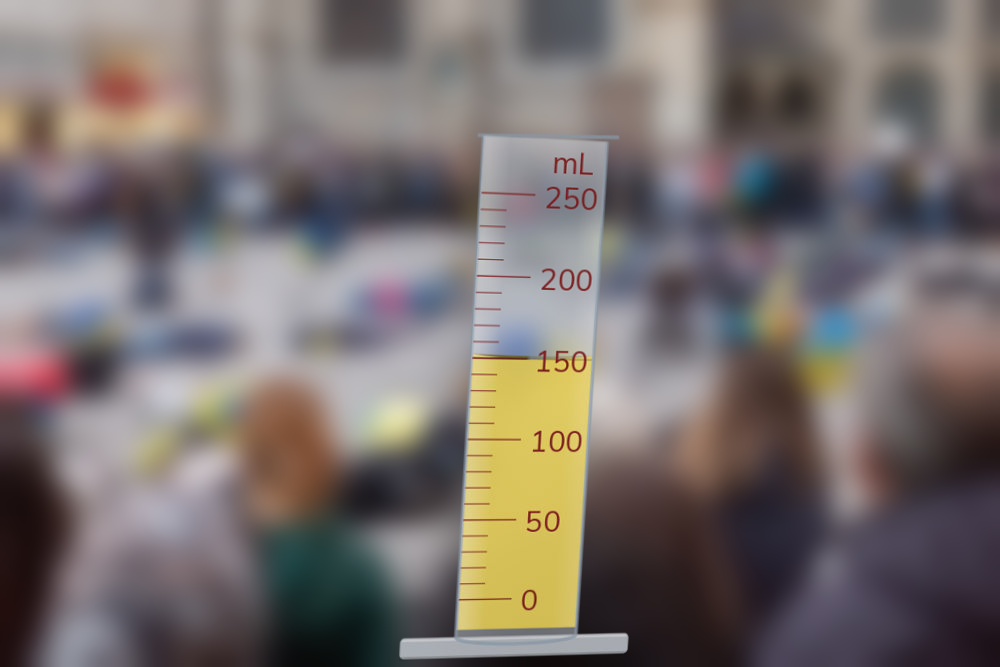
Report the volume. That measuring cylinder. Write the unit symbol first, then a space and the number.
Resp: mL 150
